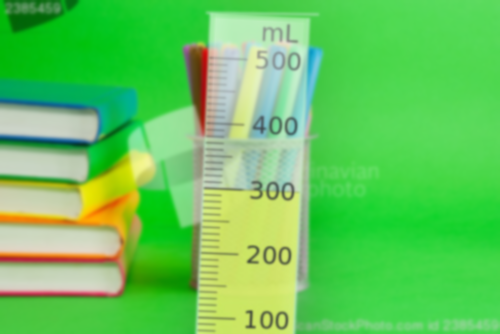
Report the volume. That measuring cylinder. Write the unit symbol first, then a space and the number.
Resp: mL 300
